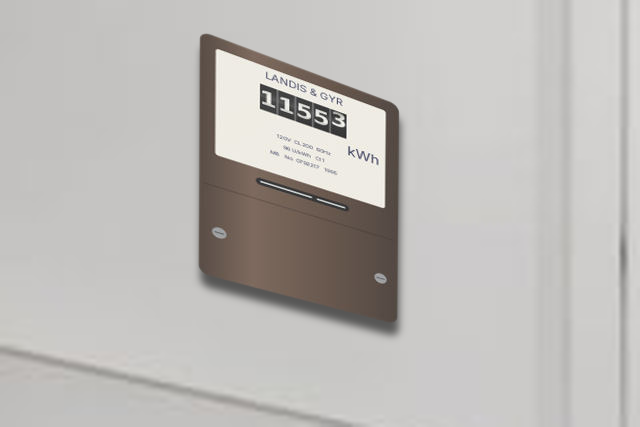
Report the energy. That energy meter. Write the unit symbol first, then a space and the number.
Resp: kWh 11553
